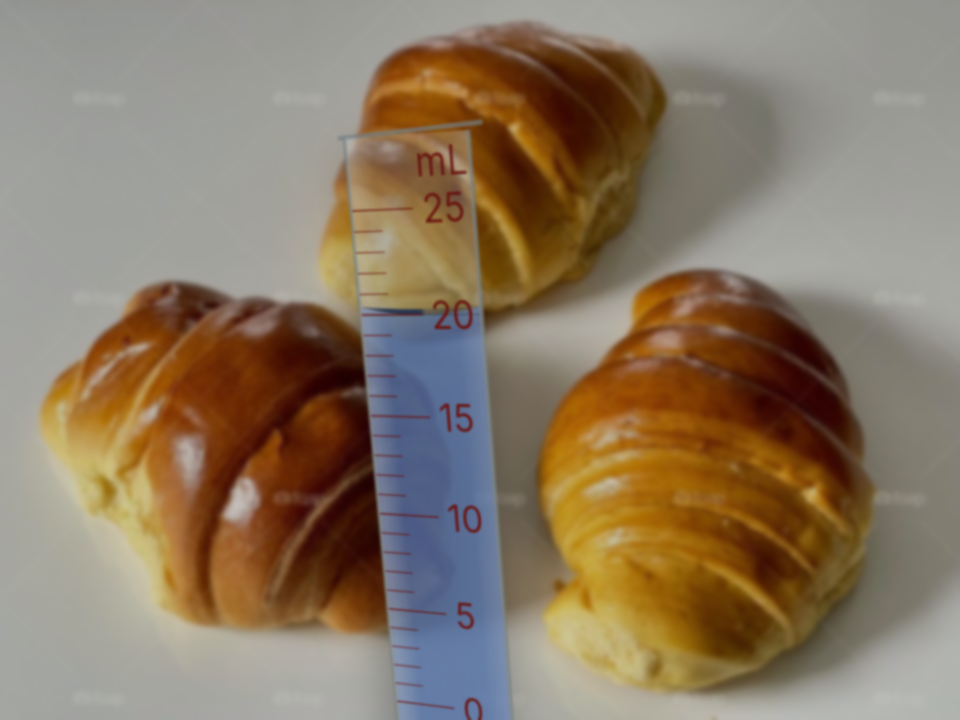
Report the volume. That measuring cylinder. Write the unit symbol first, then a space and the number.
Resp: mL 20
